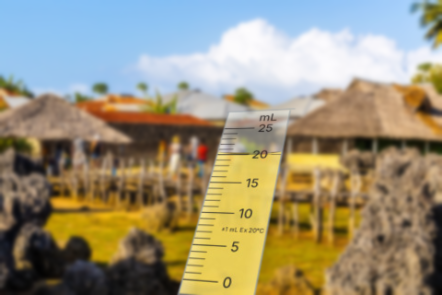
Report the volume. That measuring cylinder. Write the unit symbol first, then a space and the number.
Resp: mL 20
